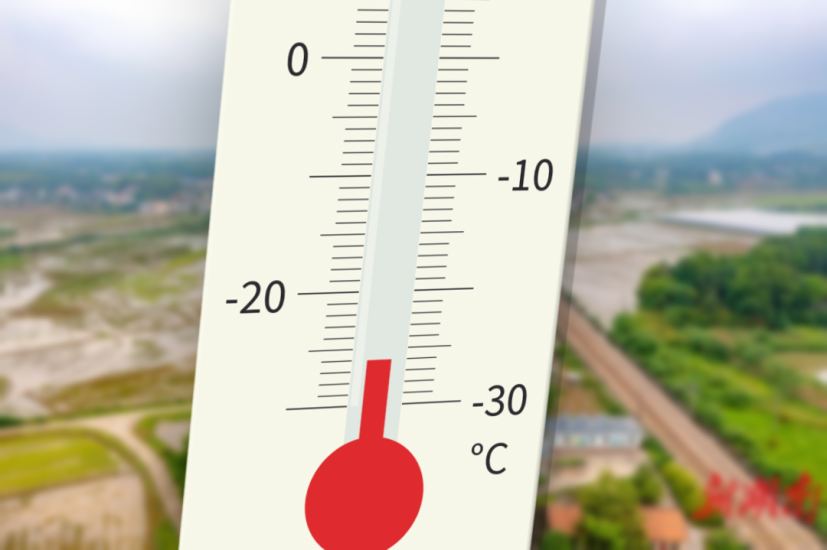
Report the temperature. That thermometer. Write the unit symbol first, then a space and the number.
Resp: °C -26
